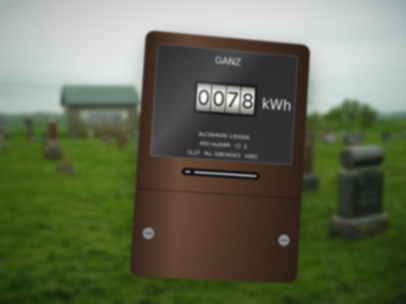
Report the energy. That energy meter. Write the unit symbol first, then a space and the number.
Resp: kWh 78
